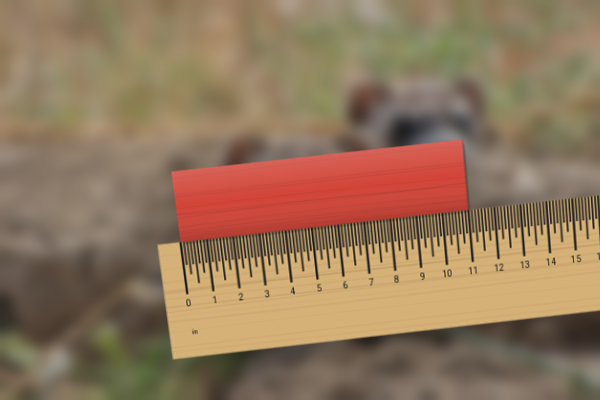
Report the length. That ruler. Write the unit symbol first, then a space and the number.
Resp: in 11
